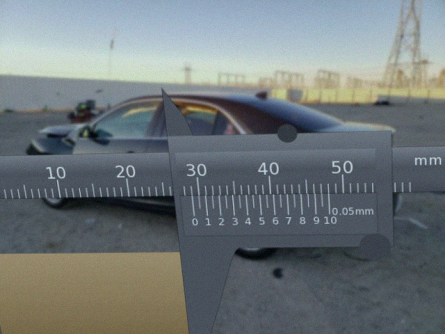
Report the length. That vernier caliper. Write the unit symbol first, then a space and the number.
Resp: mm 29.0
